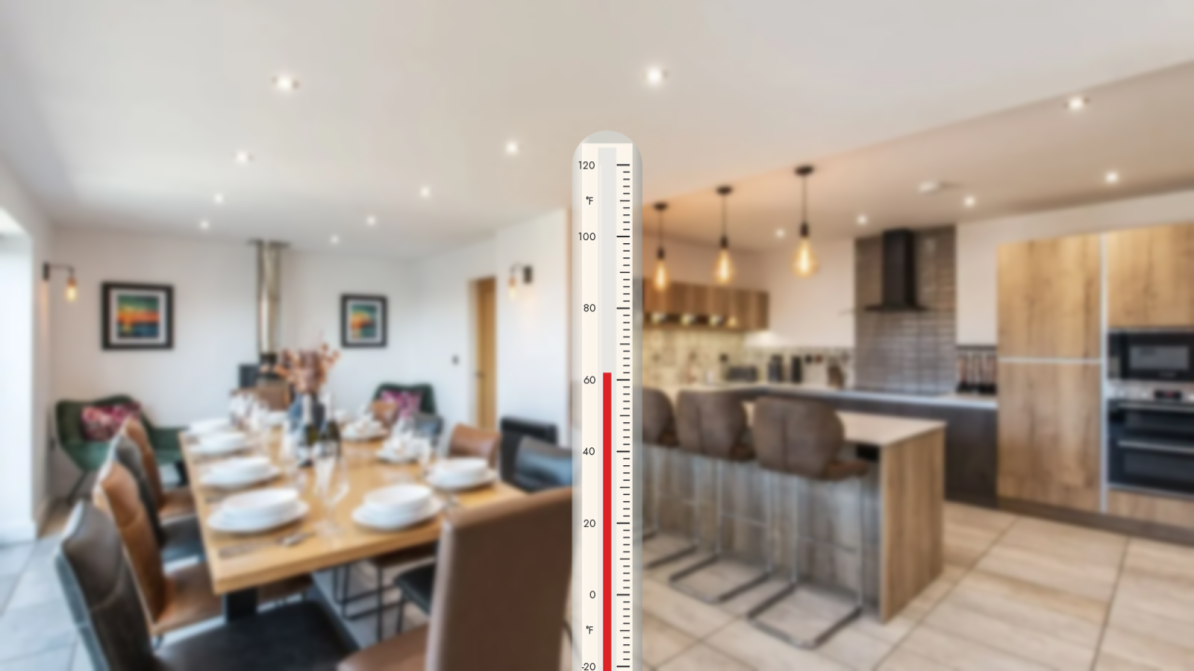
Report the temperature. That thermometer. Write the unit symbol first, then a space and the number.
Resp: °F 62
